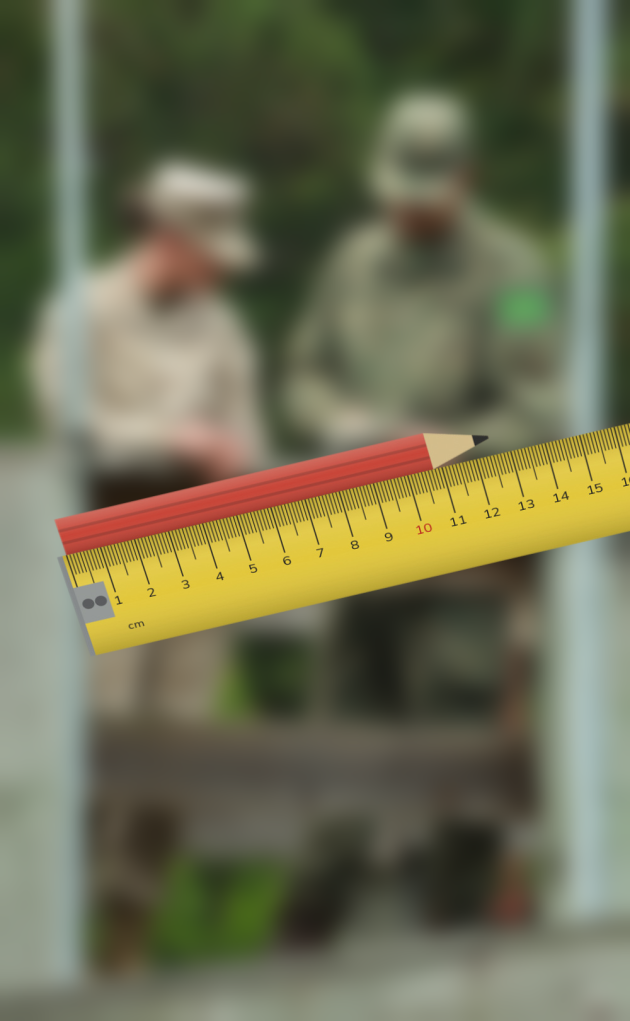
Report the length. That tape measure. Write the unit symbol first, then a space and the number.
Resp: cm 12.5
